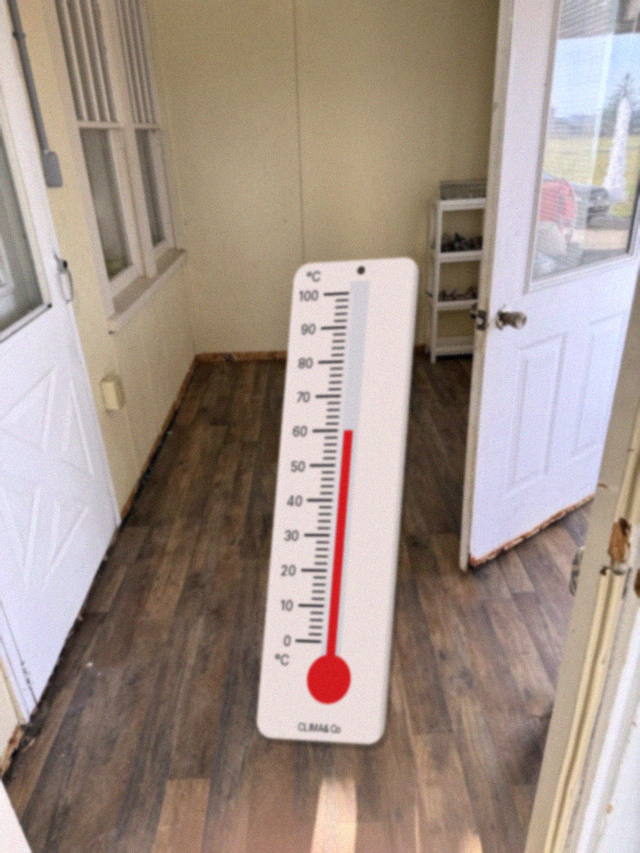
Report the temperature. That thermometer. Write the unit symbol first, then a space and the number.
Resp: °C 60
